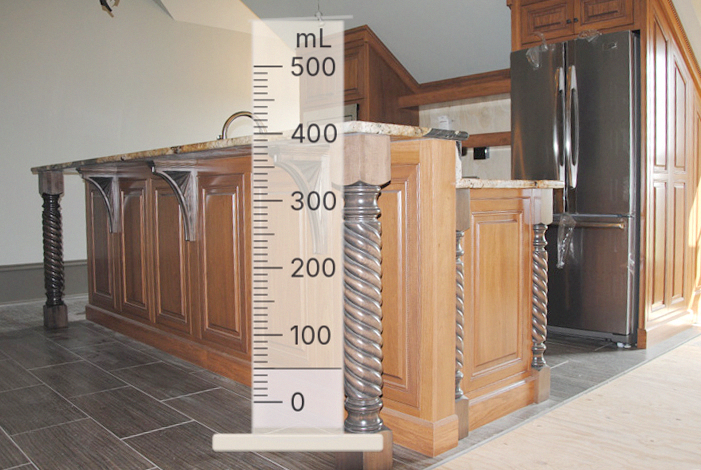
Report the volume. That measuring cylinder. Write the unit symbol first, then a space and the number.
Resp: mL 50
